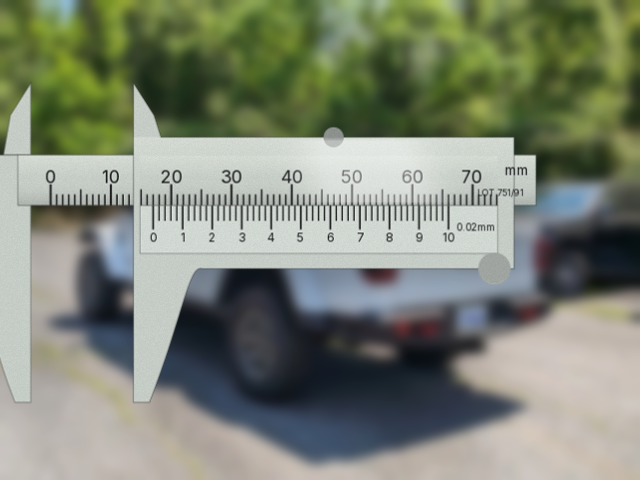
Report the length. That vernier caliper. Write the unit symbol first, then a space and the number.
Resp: mm 17.0
